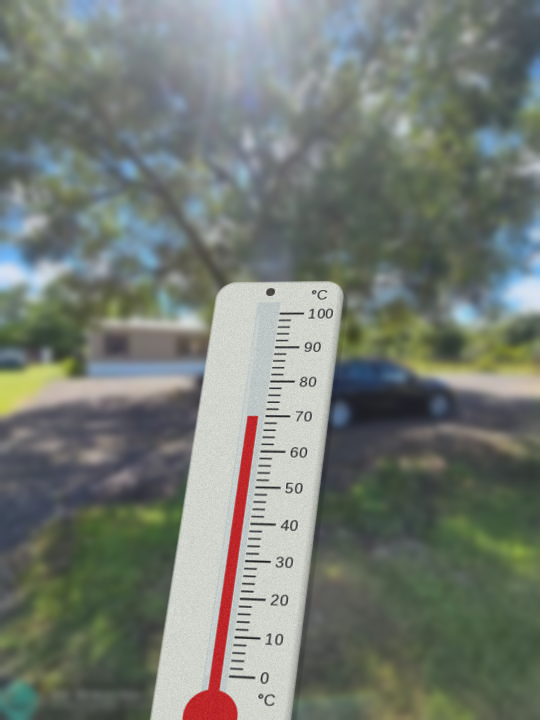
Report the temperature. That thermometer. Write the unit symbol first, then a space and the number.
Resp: °C 70
